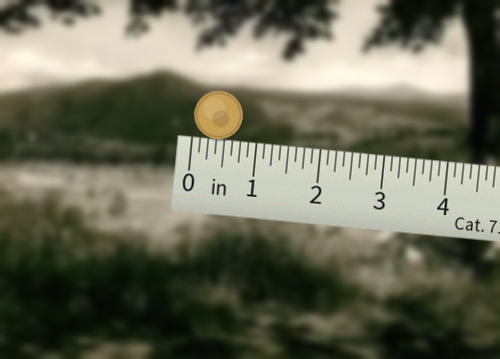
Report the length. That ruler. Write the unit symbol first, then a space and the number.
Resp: in 0.75
